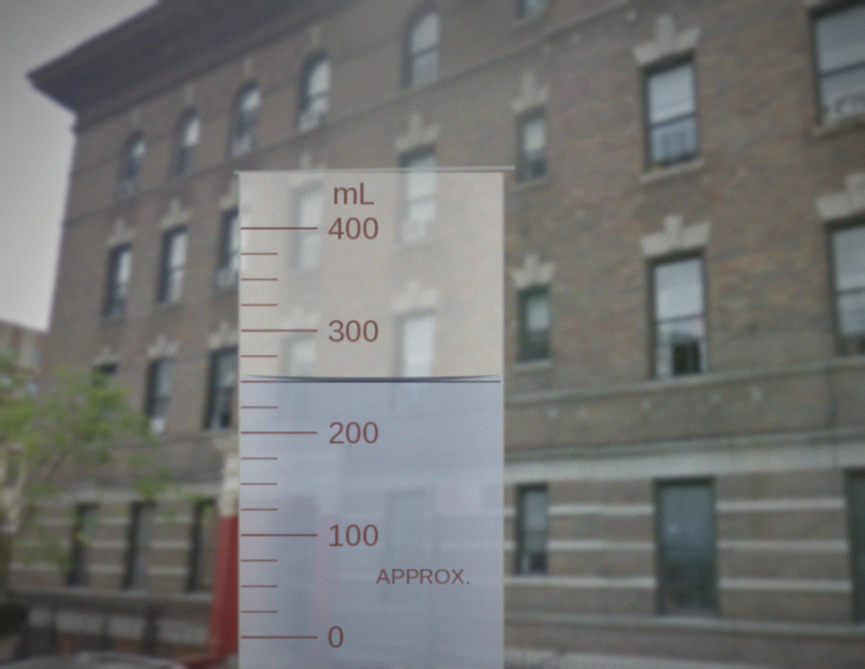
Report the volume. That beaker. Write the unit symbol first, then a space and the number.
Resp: mL 250
